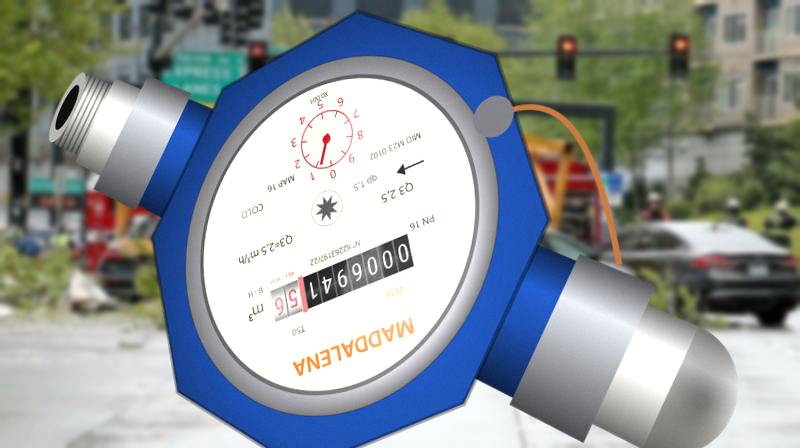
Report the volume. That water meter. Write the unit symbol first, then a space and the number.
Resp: m³ 6941.560
